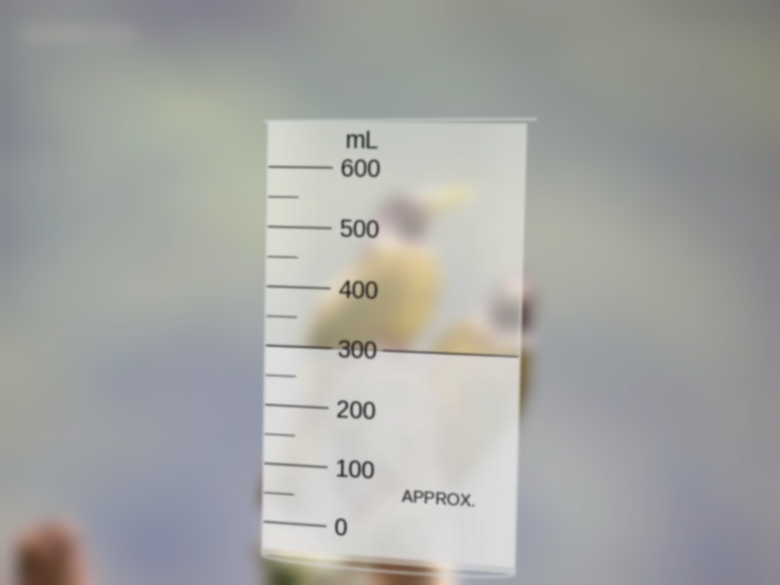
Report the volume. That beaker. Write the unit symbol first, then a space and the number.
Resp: mL 300
